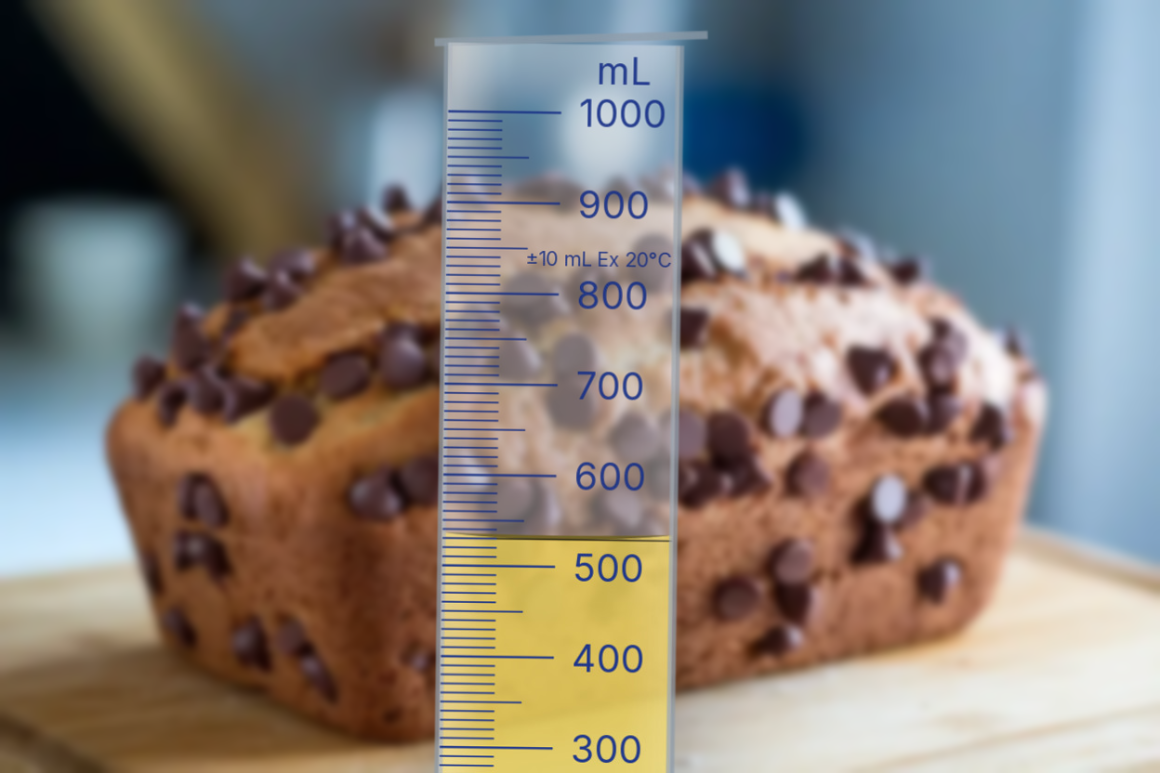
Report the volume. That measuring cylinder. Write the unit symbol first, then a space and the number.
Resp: mL 530
